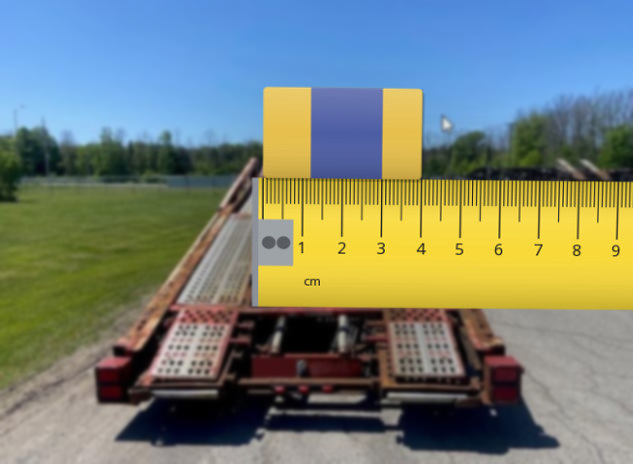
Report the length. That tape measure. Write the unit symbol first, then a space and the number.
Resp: cm 4
